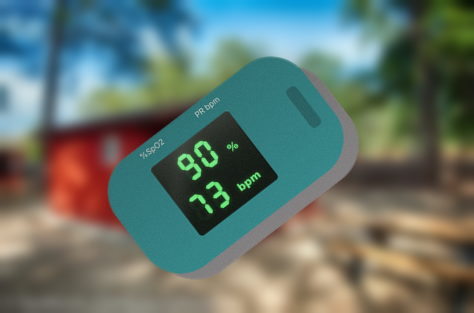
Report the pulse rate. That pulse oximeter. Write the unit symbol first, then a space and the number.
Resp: bpm 73
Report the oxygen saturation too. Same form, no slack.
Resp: % 90
